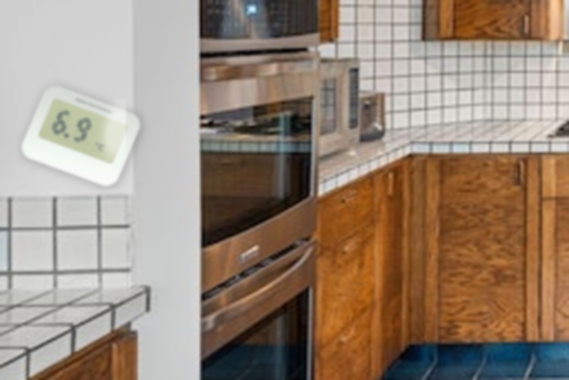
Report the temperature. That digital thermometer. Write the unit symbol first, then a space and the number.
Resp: °C 6.9
